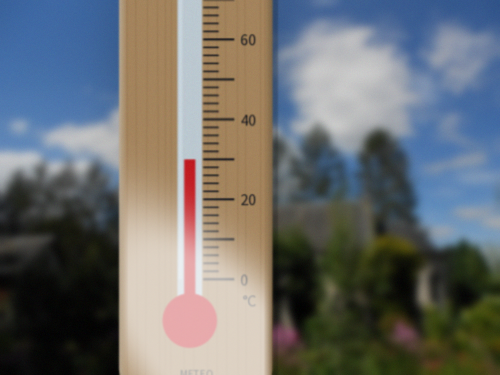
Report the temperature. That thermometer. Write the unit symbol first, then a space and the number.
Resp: °C 30
